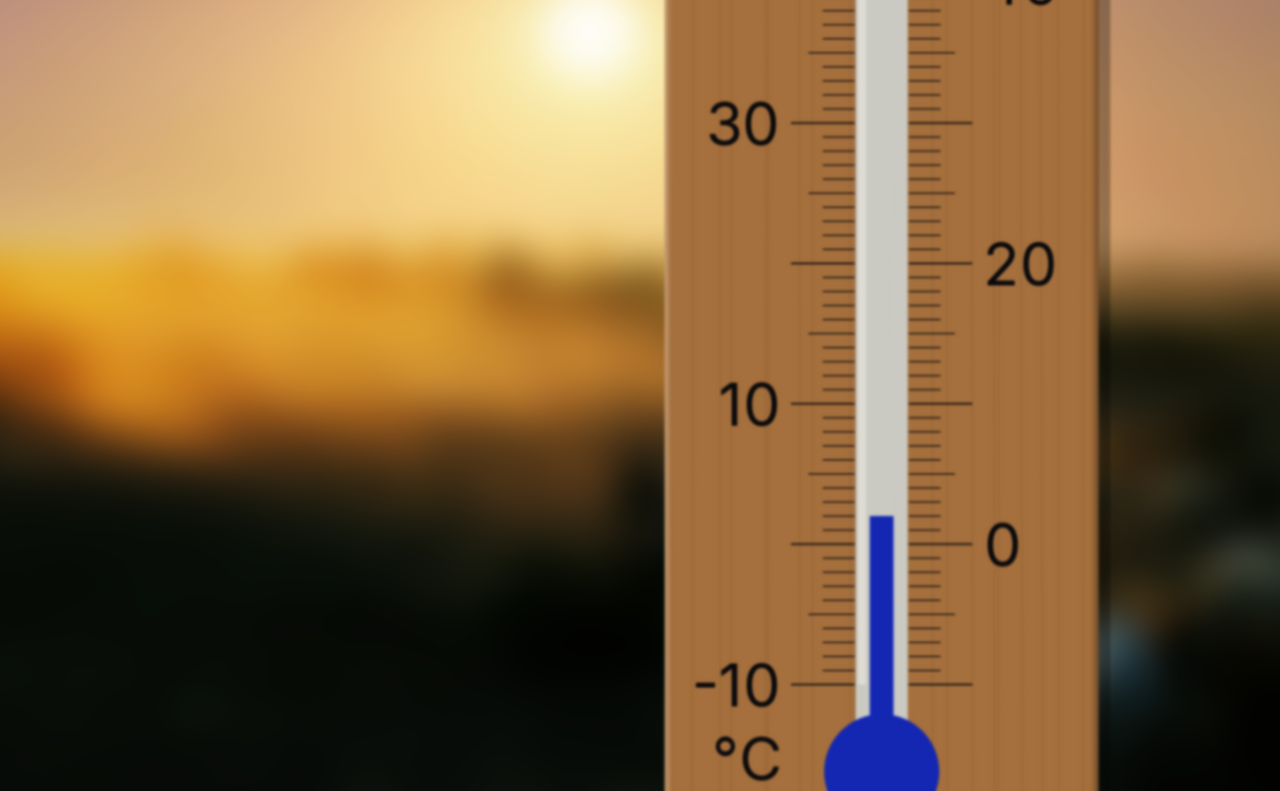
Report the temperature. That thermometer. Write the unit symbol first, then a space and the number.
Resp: °C 2
